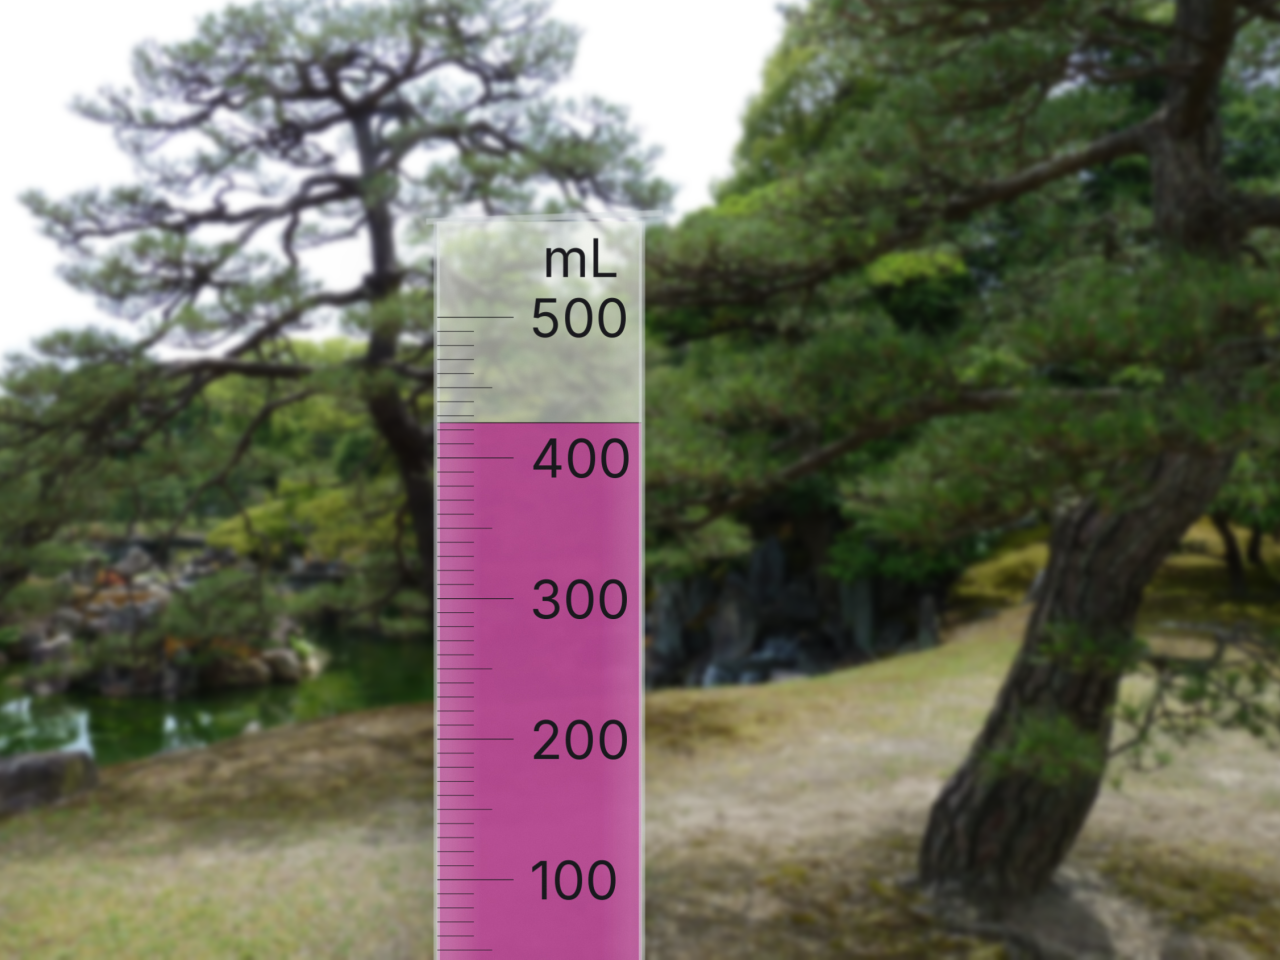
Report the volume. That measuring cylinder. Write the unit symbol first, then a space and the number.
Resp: mL 425
